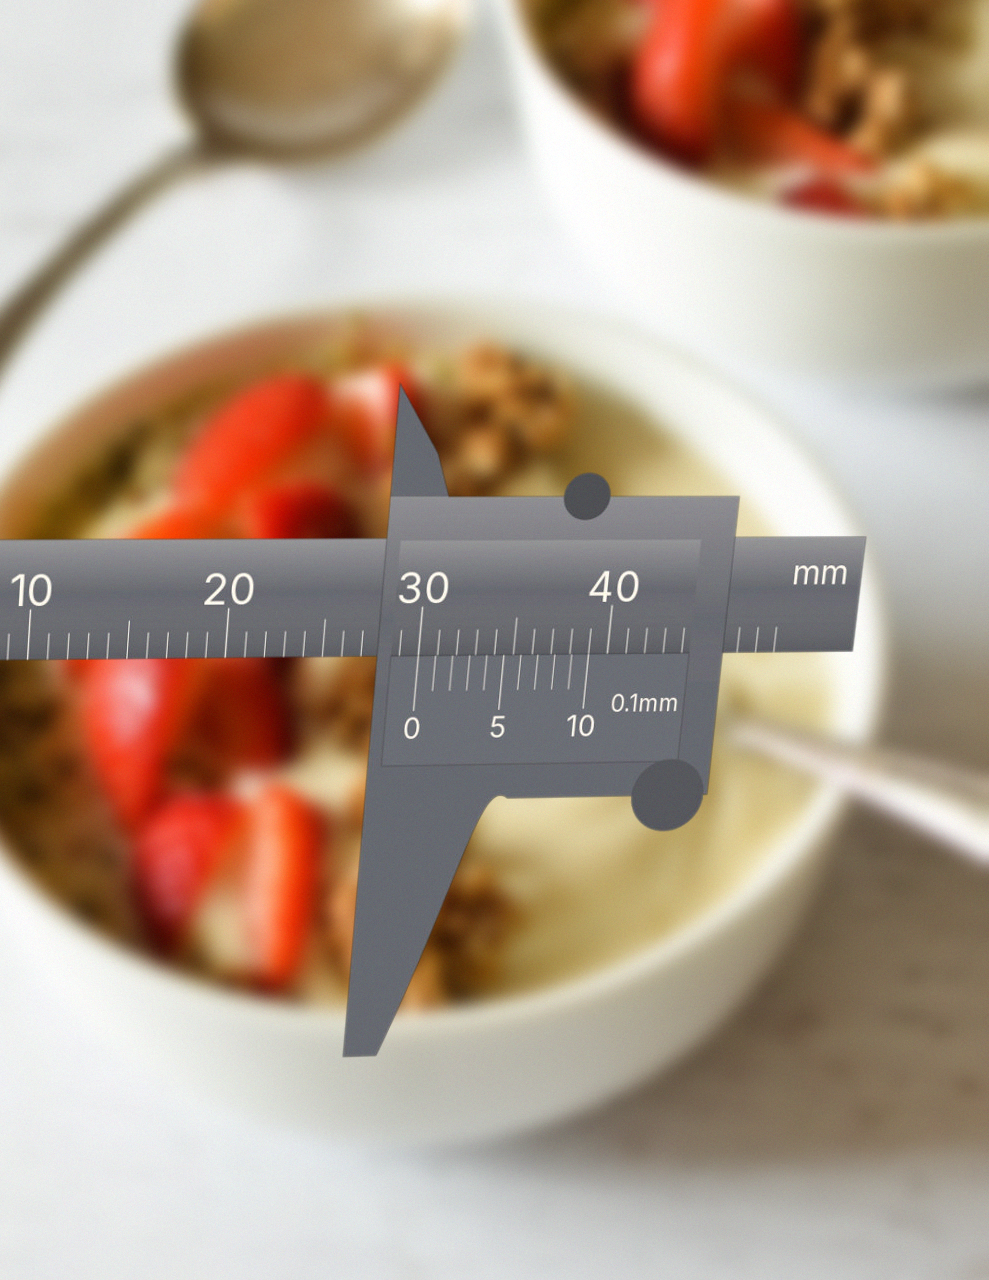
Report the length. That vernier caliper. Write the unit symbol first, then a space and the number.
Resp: mm 30.0
